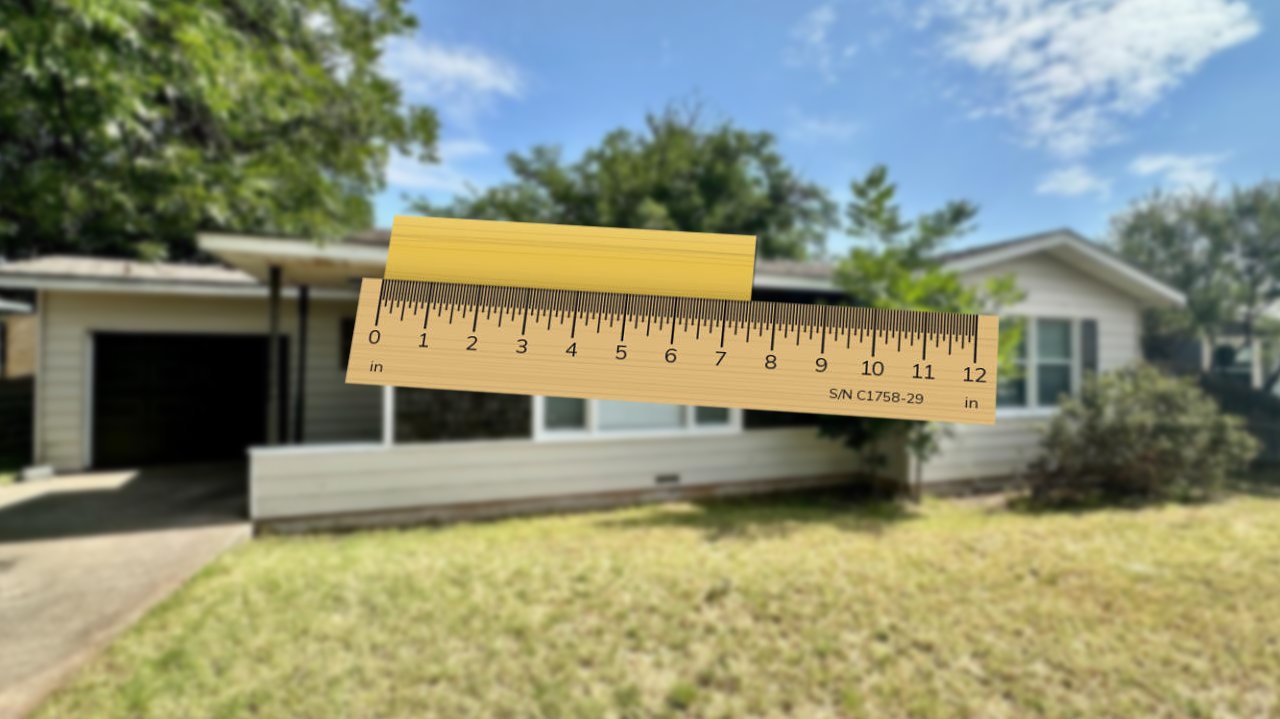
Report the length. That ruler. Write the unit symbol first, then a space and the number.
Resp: in 7.5
